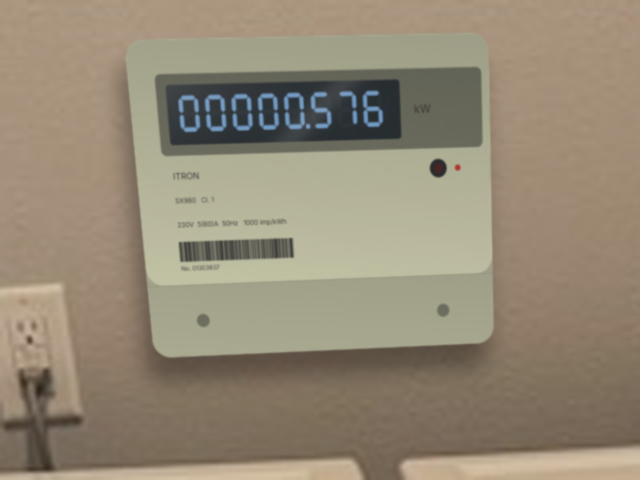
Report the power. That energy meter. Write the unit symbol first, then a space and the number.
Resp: kW 0.576
